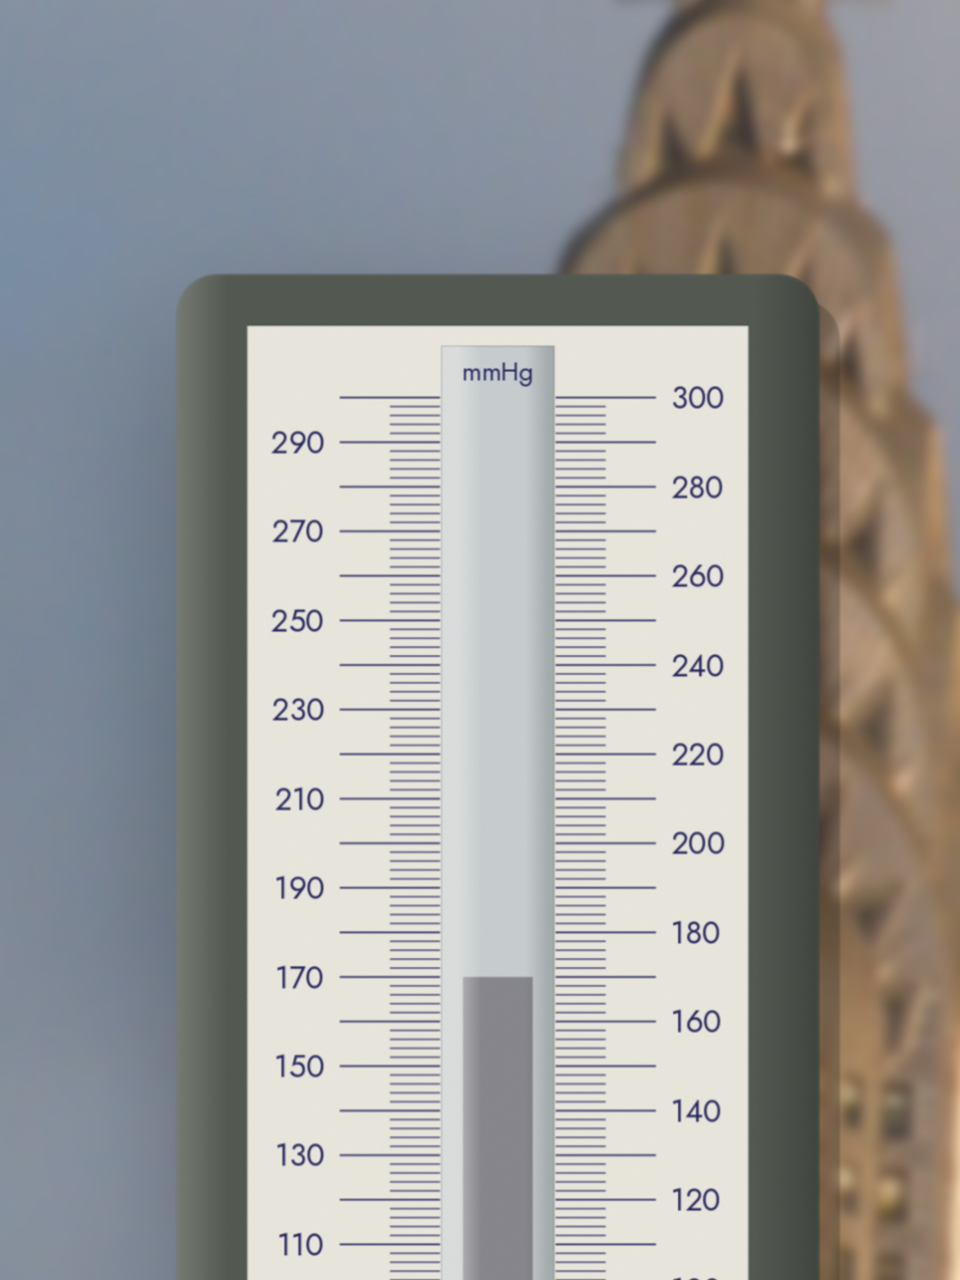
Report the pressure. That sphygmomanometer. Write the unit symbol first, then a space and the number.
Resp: mmHg 170
